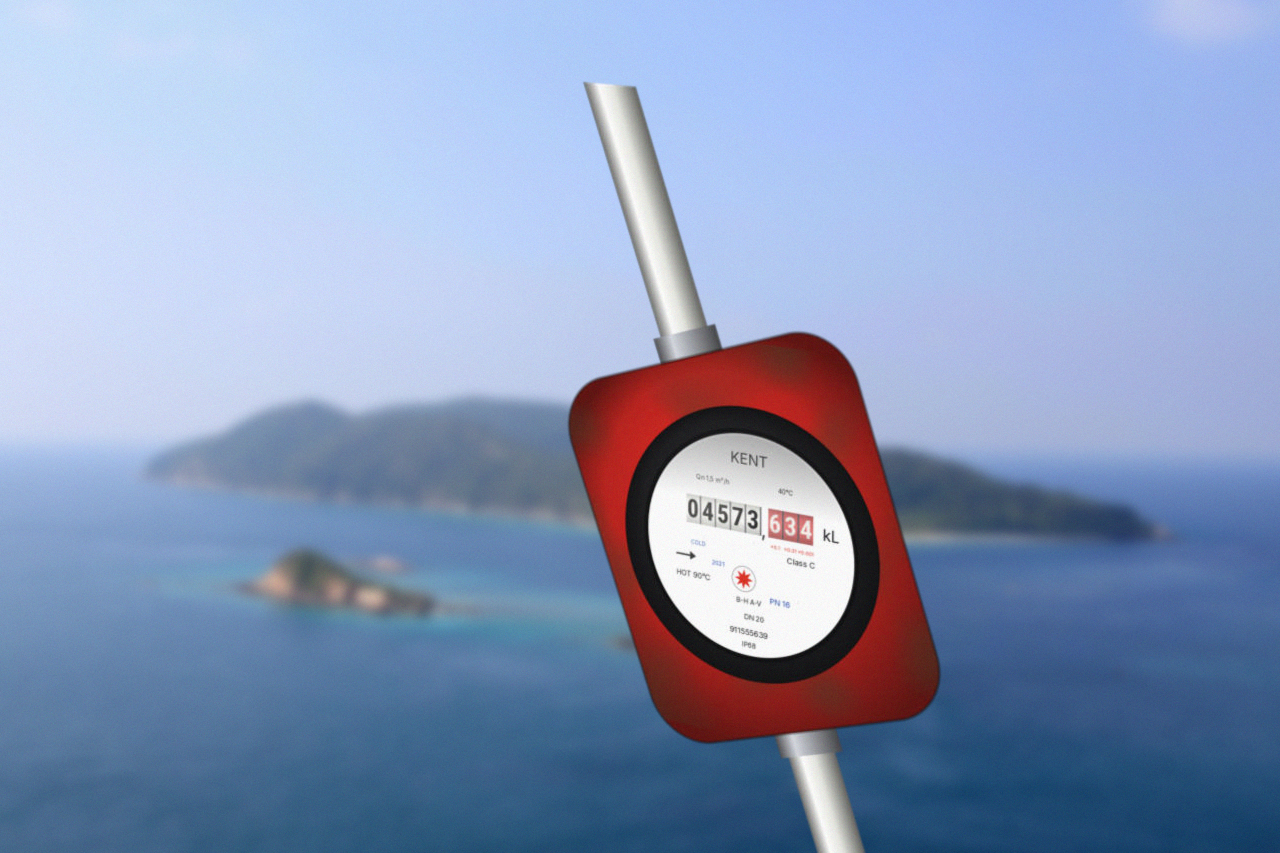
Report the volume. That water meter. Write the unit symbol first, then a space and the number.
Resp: kL 4573.634
